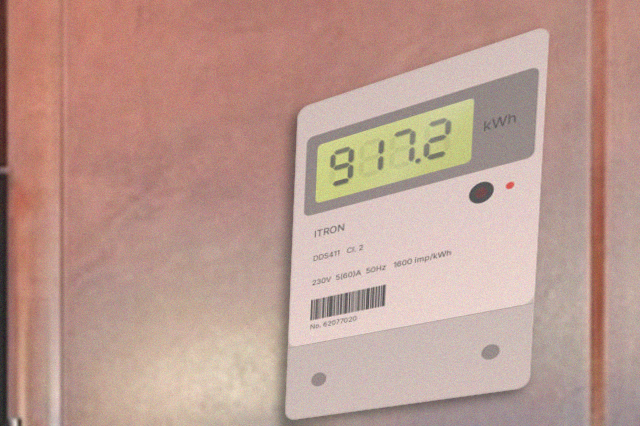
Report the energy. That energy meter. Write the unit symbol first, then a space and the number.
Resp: kWh 917.2
